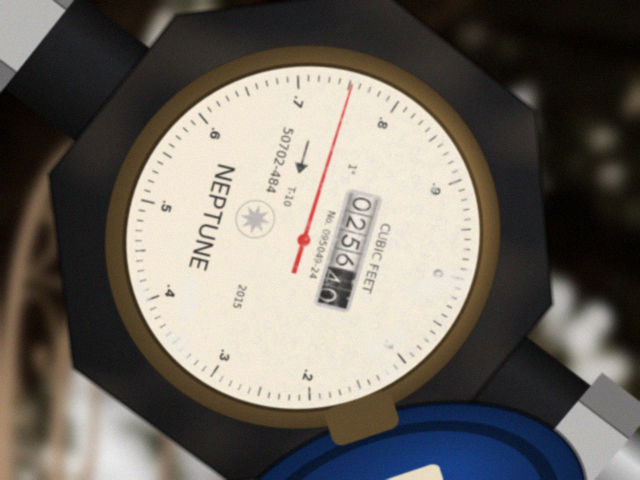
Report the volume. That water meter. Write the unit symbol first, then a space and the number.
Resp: ft³ 25639.75
